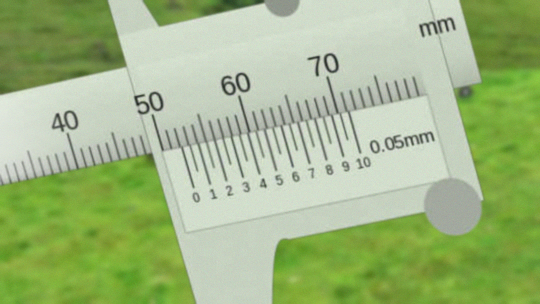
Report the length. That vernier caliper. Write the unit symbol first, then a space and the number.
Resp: mm 52.2
